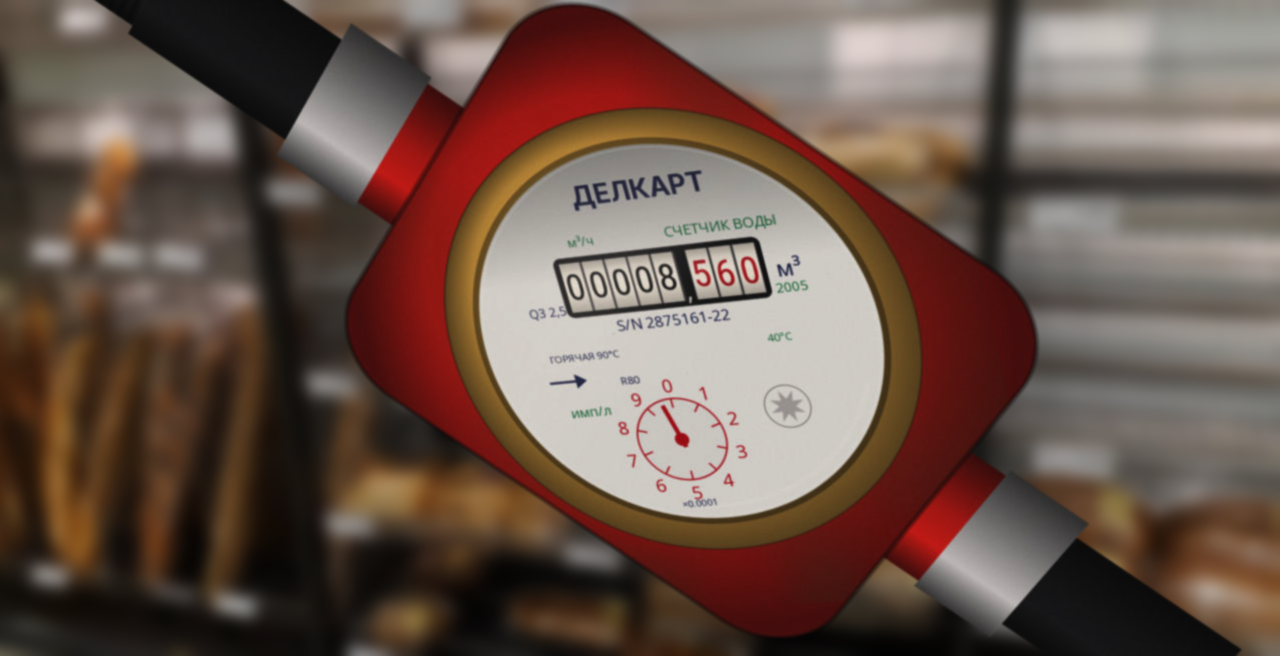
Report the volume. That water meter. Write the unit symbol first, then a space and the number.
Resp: m³ 8.5599
